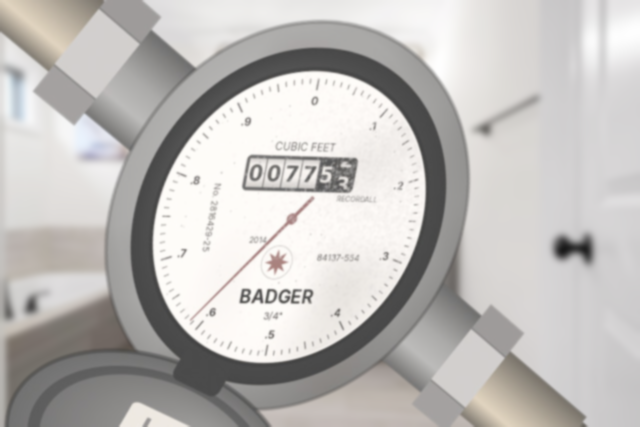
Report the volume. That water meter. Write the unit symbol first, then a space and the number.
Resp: ft³ 7752.61
